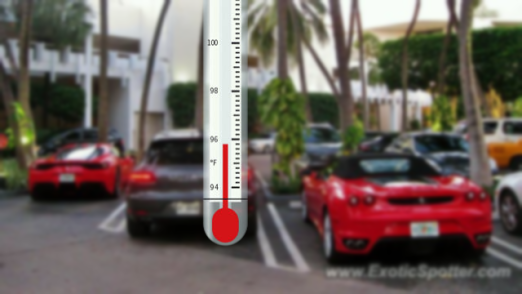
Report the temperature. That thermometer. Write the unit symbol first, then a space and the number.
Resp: °F 95.8
